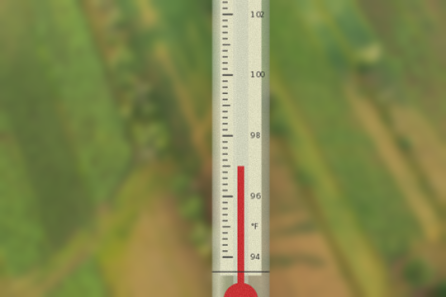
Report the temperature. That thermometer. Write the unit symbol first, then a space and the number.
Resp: °F 97
